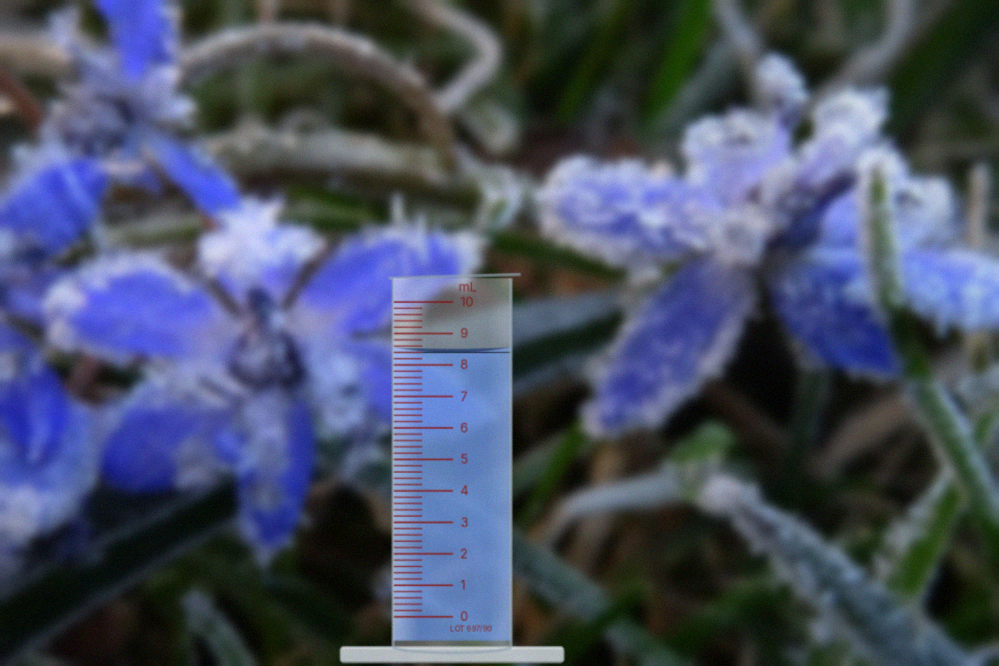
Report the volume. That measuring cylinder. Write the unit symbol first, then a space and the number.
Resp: mL 8.4
